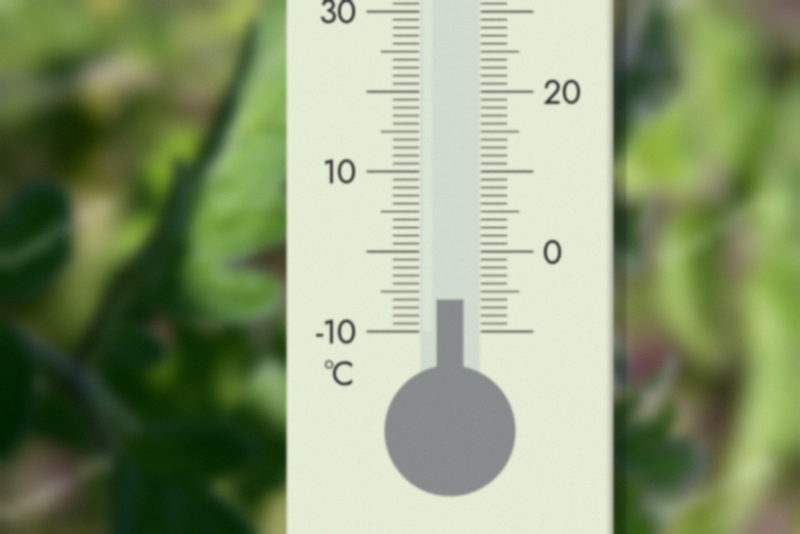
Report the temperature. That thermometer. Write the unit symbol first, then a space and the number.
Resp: °C -6
